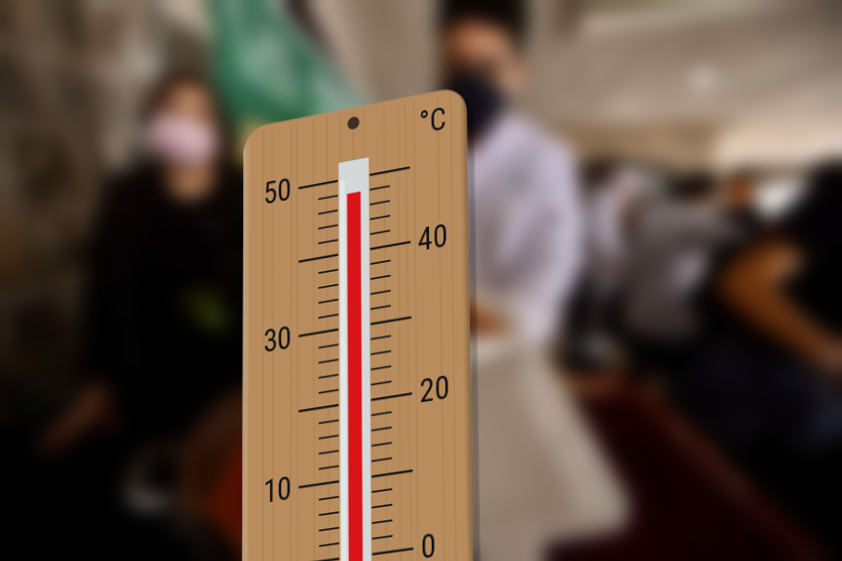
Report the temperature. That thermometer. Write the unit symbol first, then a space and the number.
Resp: °C 48
